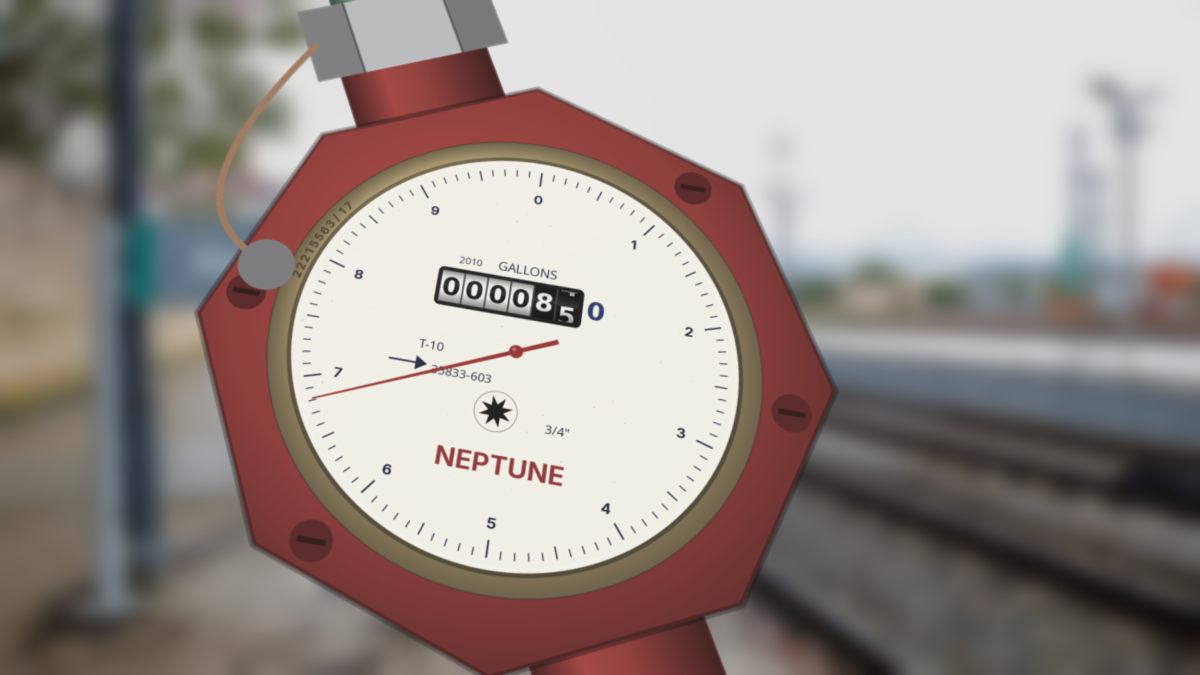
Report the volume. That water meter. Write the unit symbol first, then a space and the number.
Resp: gal 846.8
